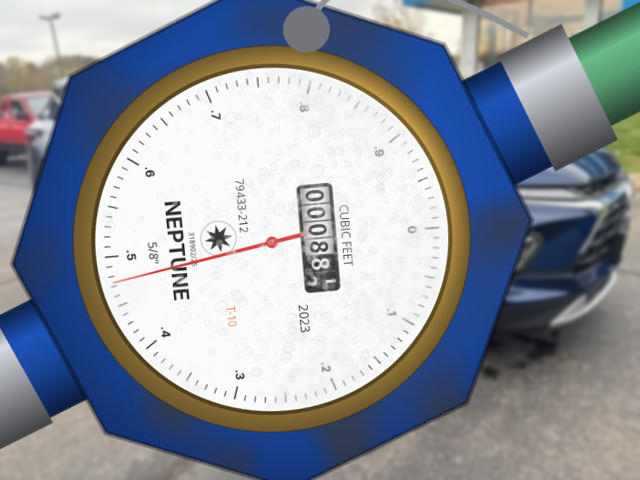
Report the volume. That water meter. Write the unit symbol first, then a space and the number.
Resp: ft³ 881.47
